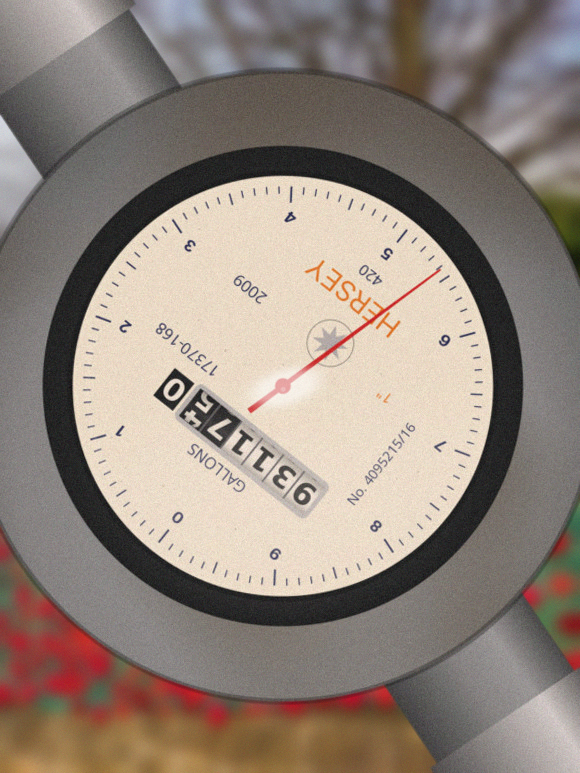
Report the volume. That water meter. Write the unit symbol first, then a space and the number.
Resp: gal 9311745.4
